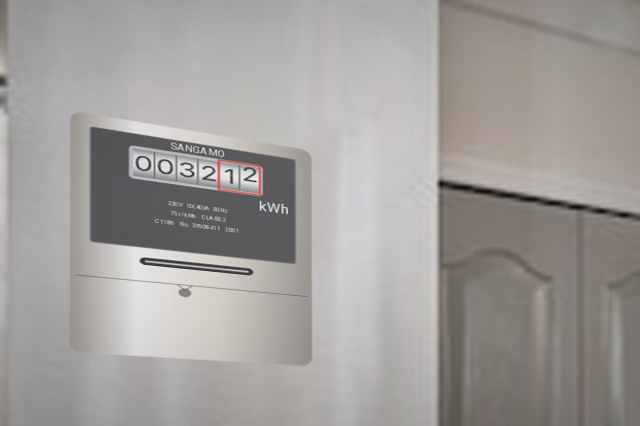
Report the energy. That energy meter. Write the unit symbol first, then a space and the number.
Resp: kWh 32.12
